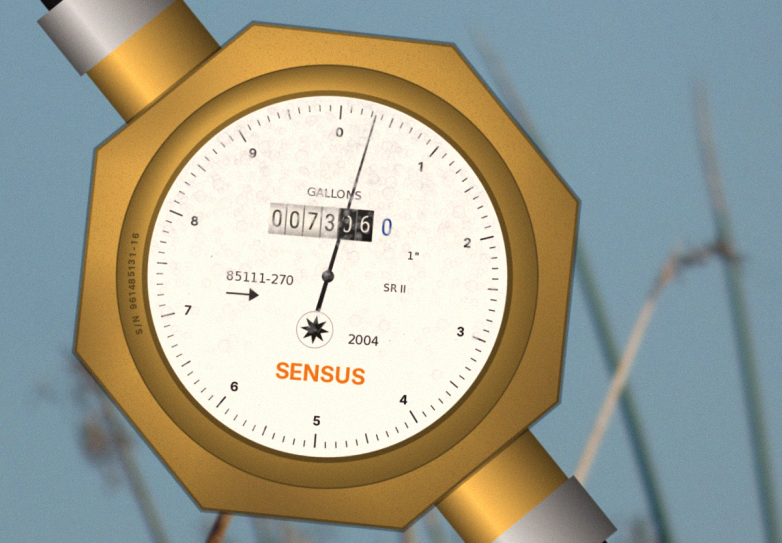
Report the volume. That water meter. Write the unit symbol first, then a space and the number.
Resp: gal 73060.3
